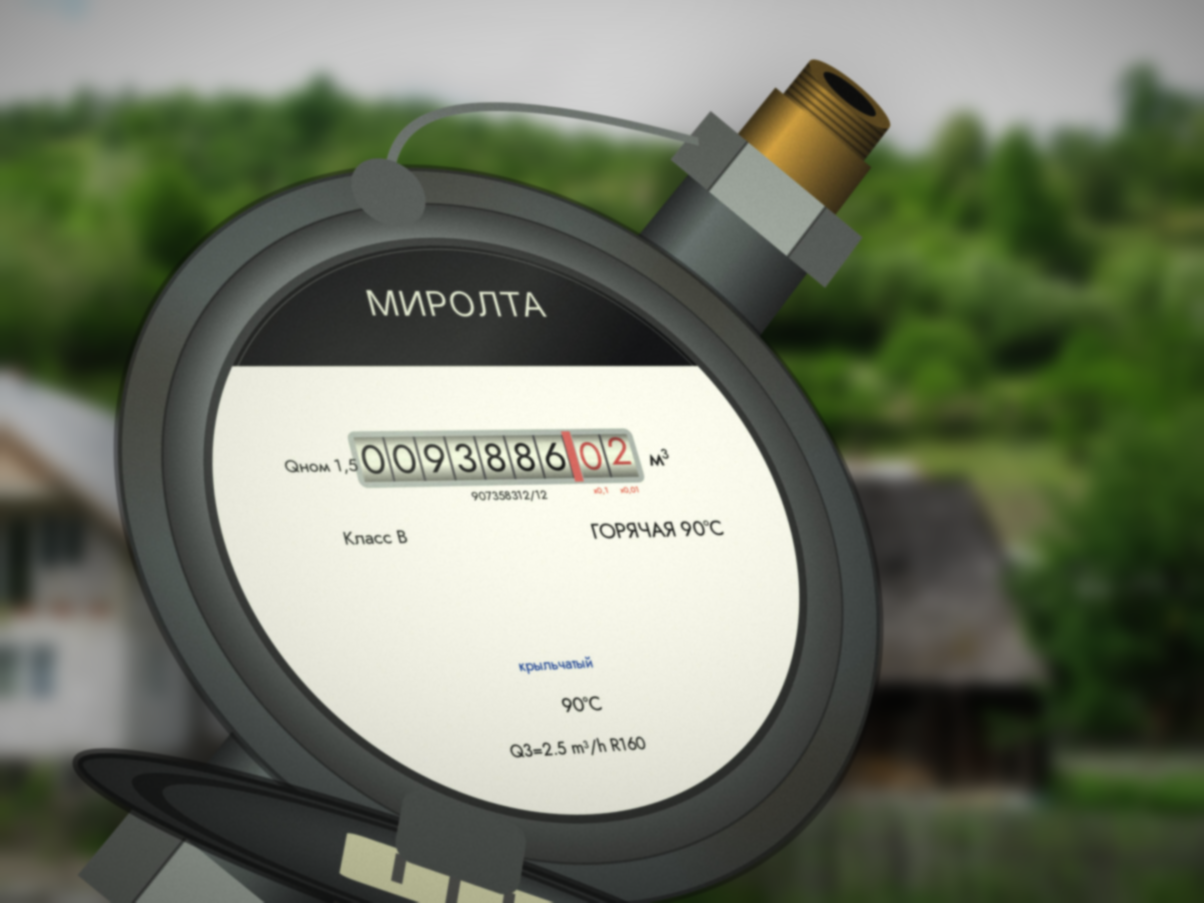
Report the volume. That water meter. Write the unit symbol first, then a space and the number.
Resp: m³ 93886.02
